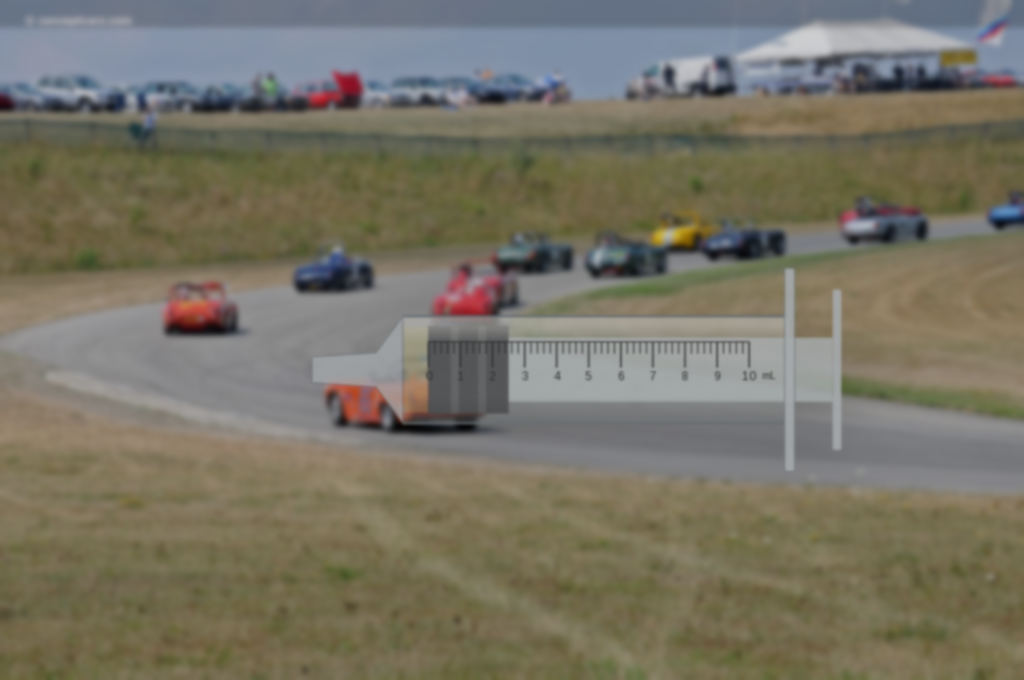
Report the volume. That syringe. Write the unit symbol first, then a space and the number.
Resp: mL 0
